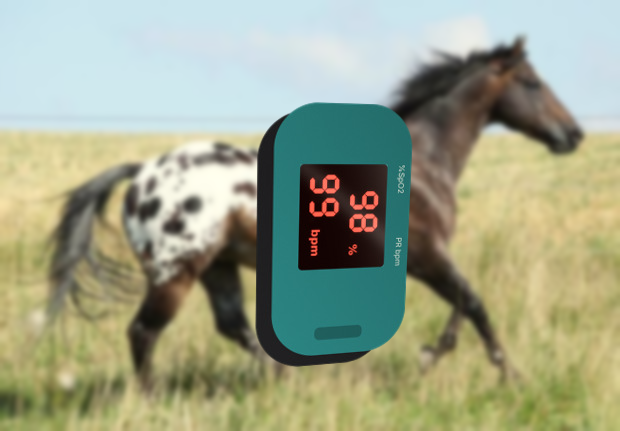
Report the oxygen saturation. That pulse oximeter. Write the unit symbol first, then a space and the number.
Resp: % 98
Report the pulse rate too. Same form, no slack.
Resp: bpm 99
